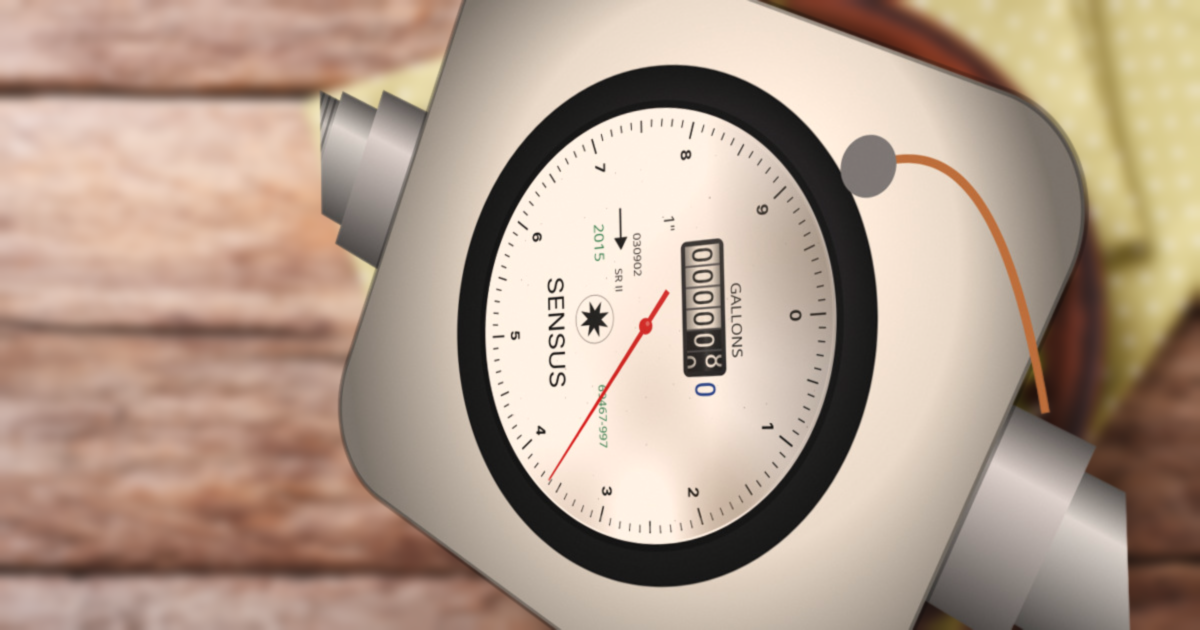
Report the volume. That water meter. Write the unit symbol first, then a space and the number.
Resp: gal 83.6
